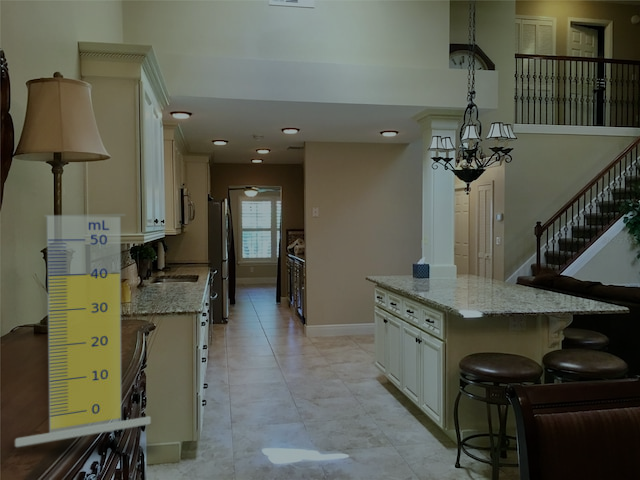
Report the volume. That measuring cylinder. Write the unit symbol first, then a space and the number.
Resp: mL 40
